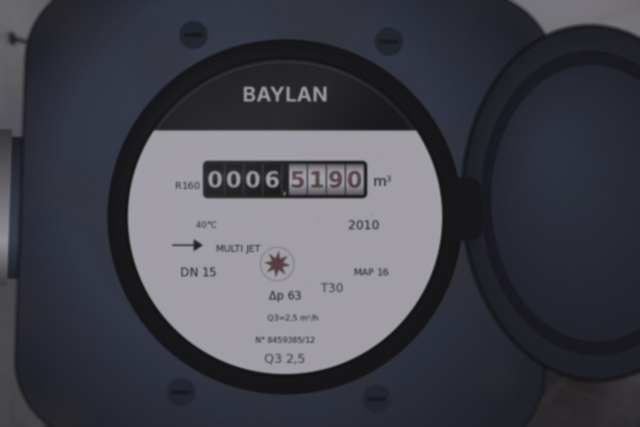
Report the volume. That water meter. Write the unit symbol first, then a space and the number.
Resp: m³ 6.5190
